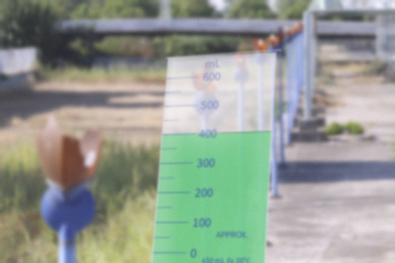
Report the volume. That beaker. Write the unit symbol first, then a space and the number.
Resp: mL 400
